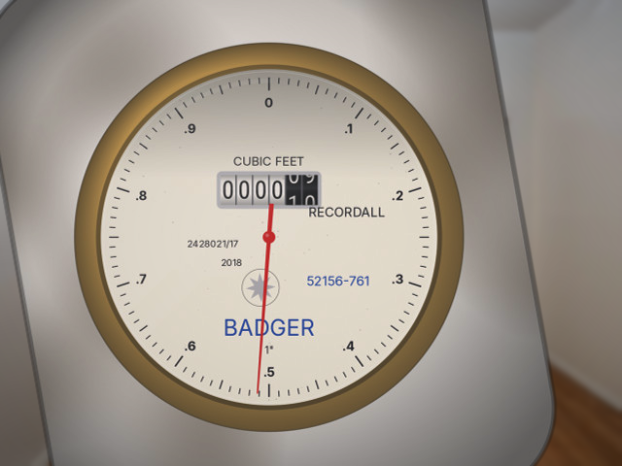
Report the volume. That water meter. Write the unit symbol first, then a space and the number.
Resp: ft³ 9.51
